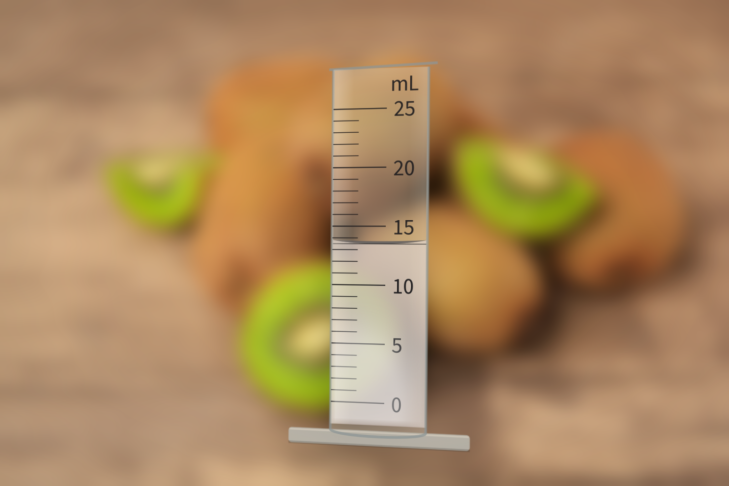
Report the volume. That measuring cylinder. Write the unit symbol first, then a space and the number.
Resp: mL 13.5
